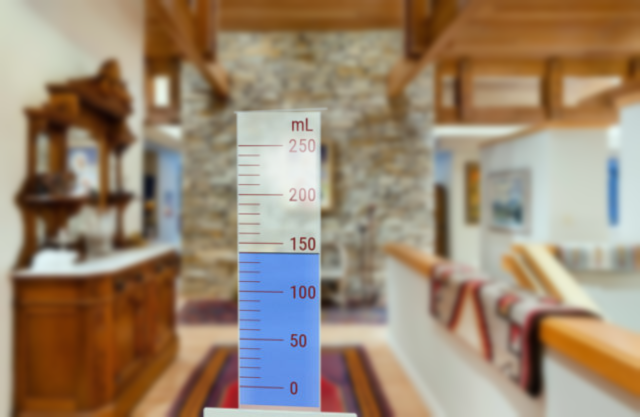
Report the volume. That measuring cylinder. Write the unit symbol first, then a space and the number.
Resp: mL 140
